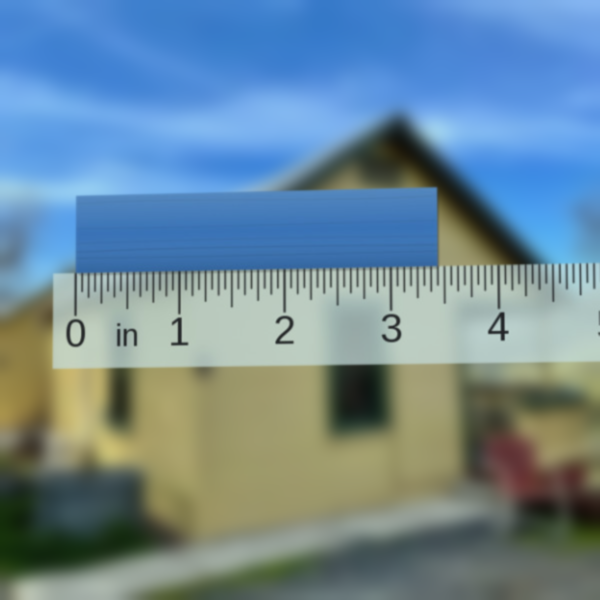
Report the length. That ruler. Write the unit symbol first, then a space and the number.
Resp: in 3.4375
